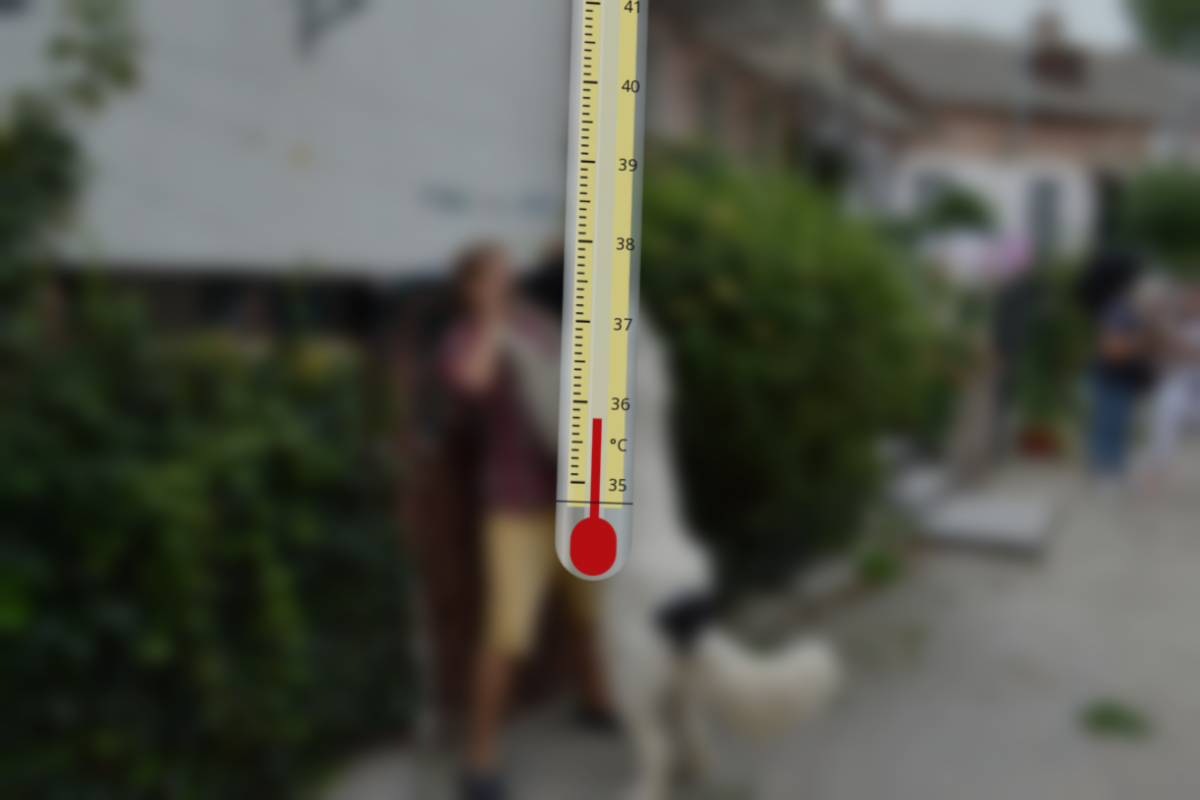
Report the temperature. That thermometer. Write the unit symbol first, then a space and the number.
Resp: °C 35.8
